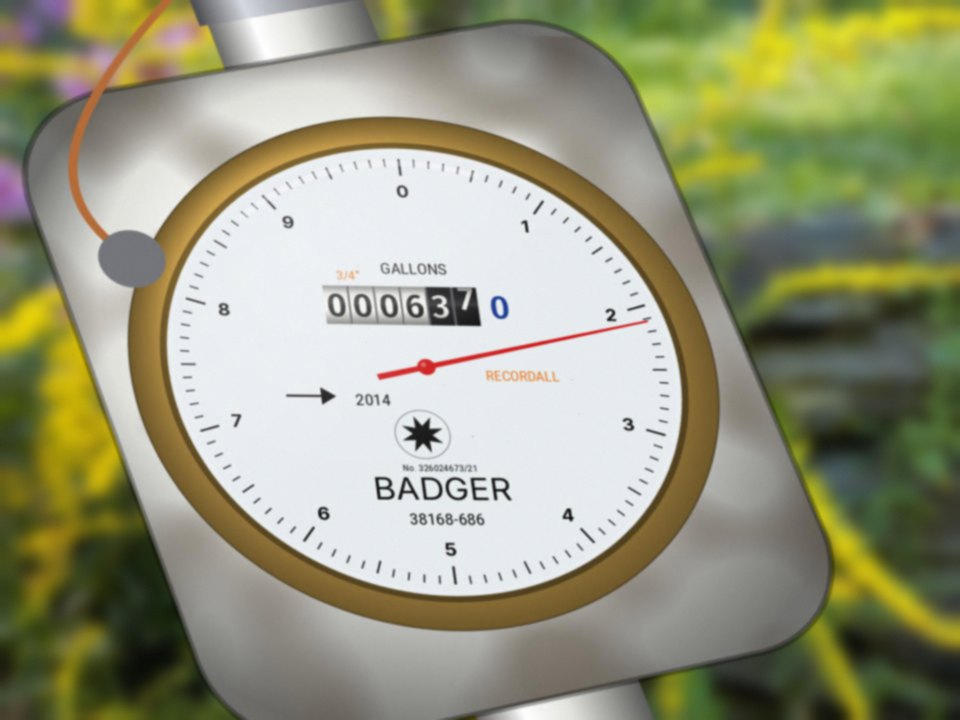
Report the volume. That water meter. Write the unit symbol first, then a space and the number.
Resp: gal 6372.1
